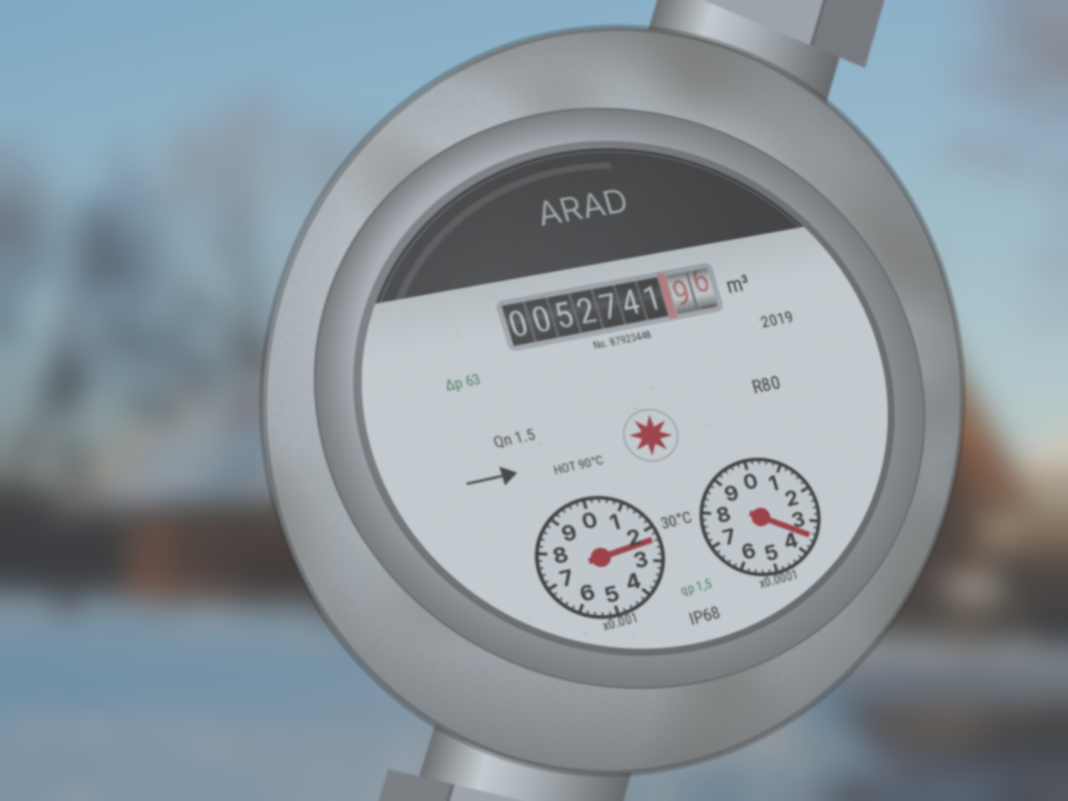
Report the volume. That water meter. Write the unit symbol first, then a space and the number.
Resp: m³ 52741.9623
